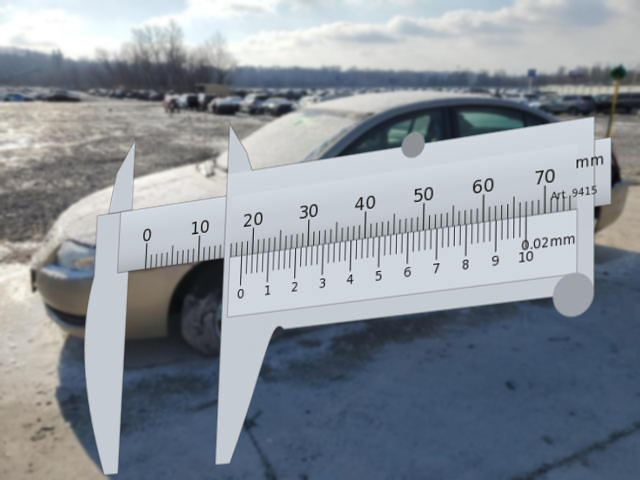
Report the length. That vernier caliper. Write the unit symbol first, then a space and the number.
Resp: mm 18.0
